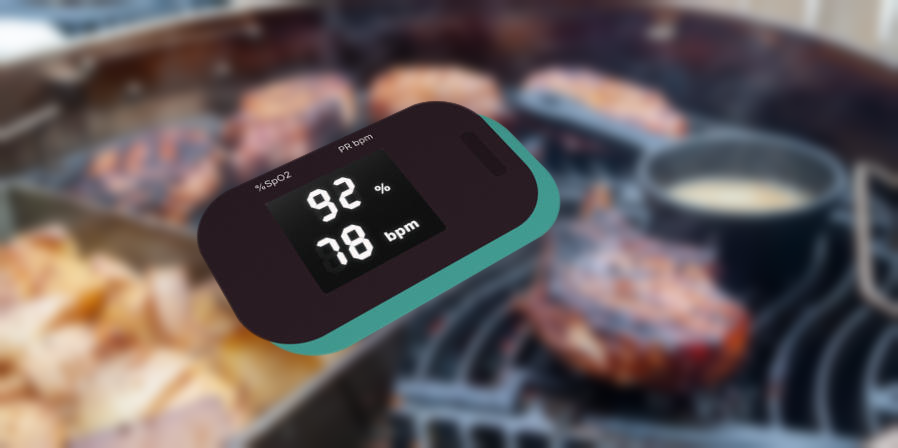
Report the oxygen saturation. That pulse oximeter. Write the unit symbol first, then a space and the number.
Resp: % 92
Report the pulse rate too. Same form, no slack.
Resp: bpm 78
